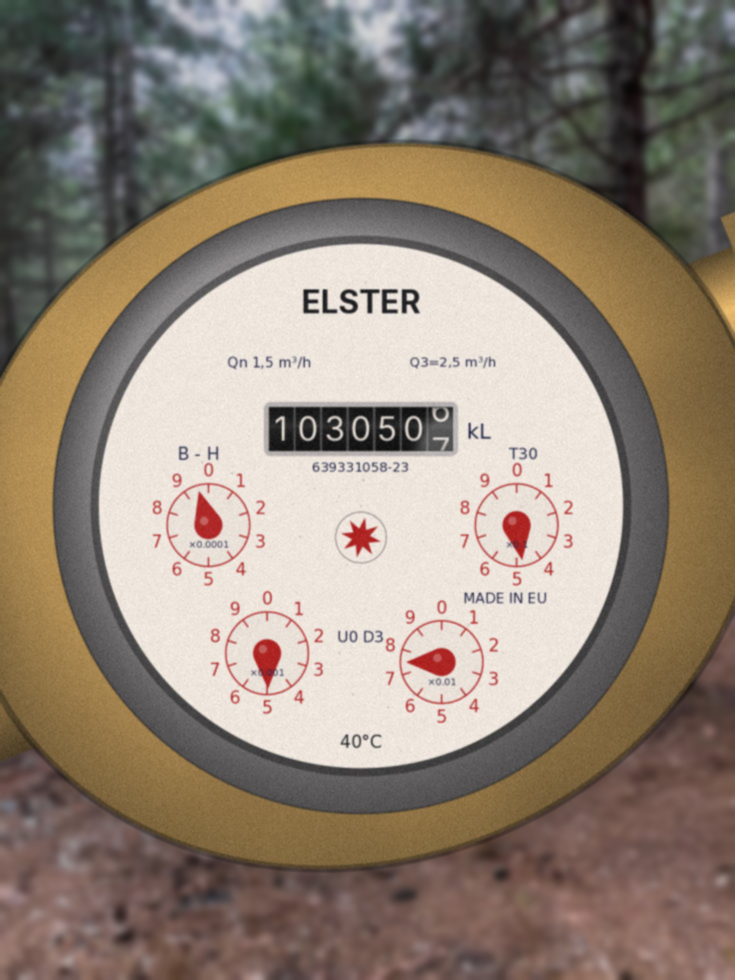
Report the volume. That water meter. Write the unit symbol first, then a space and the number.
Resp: kL 1030506.4749
